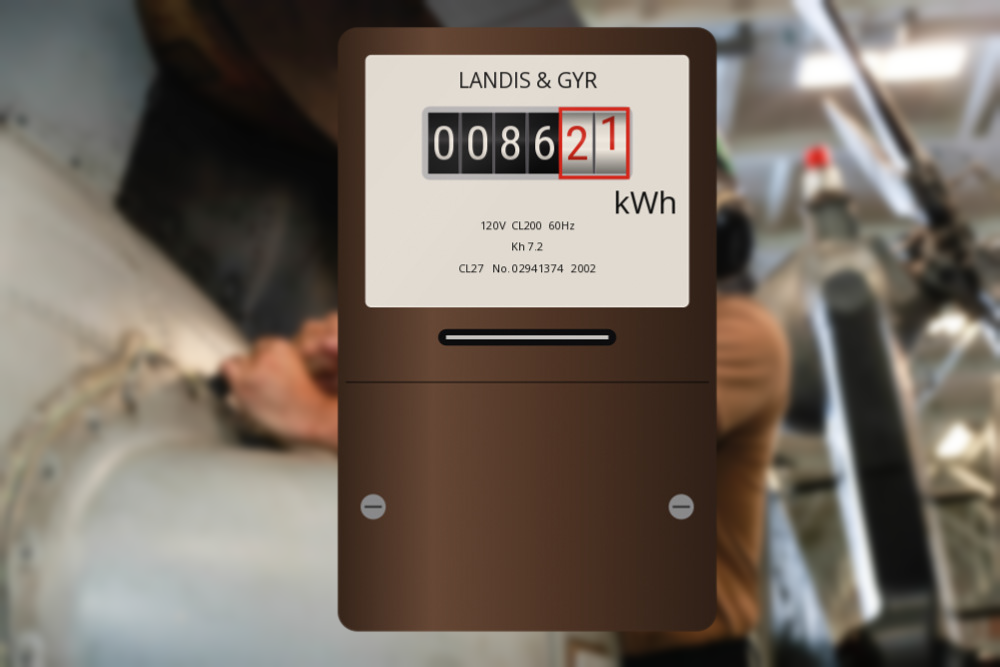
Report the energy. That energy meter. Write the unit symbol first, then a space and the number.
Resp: kWh 86.21
